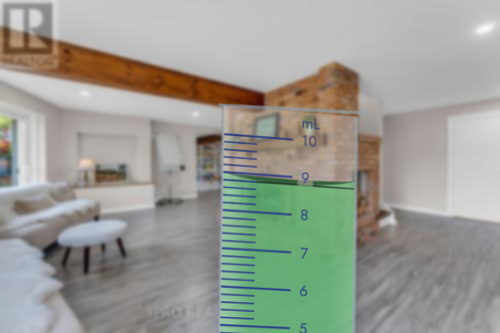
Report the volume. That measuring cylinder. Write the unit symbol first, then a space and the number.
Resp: mL 8.8
